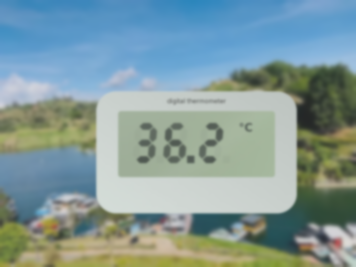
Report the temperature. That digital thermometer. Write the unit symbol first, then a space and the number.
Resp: °C 36.2
